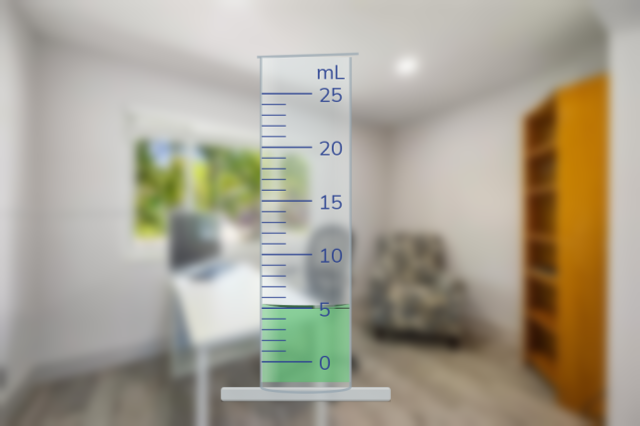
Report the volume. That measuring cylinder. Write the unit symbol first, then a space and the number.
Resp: mL 5
